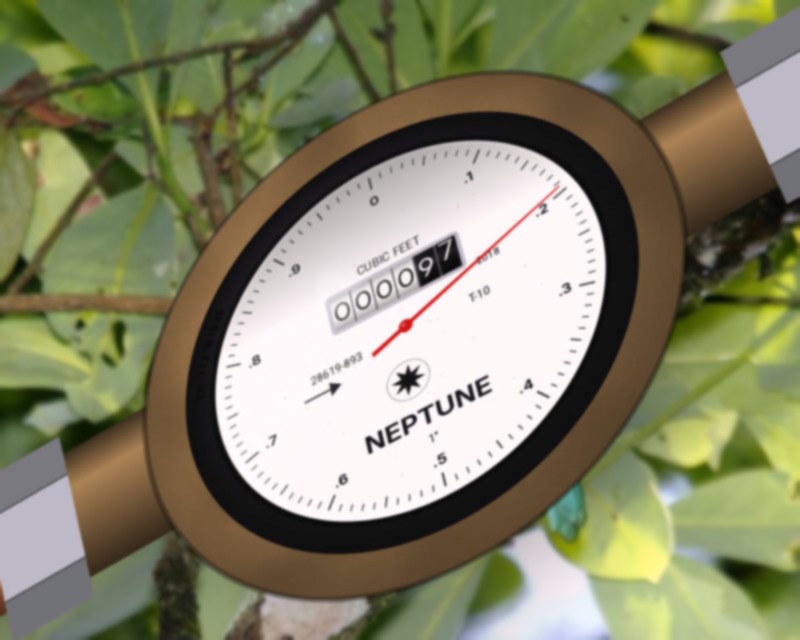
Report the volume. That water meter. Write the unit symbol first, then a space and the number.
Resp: ft³ 97.19
